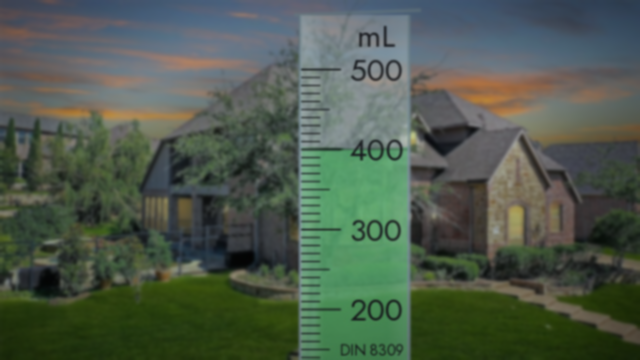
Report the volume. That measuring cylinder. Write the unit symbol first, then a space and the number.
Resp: mL 400
